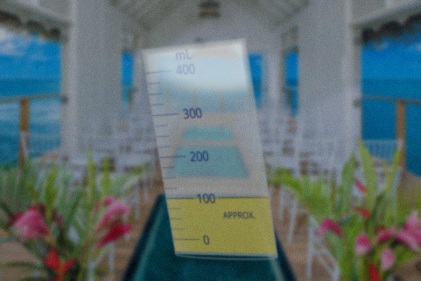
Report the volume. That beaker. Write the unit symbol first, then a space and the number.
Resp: mL 100
